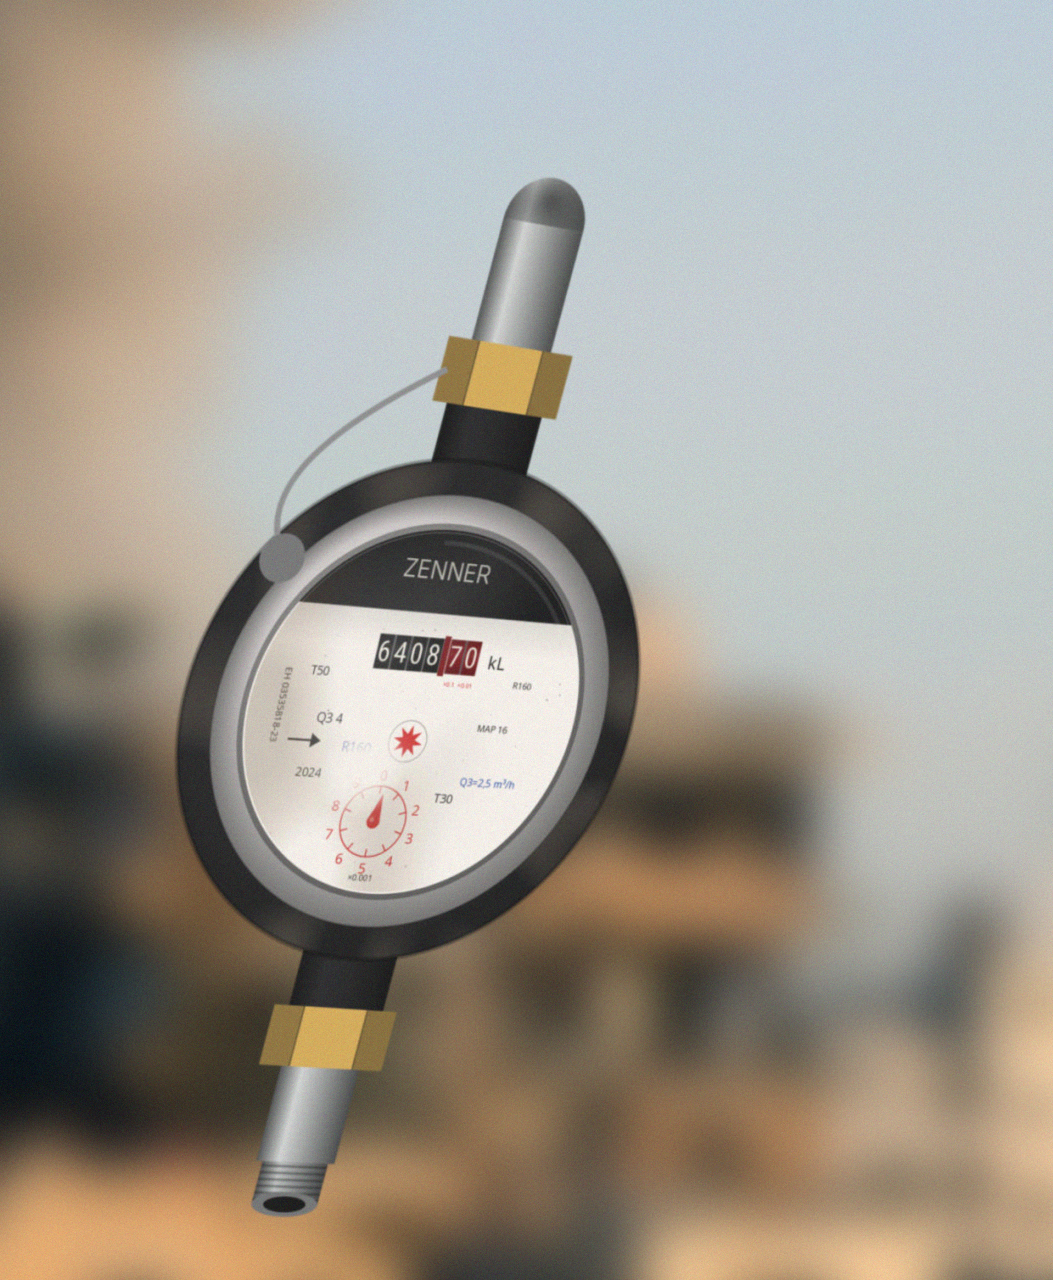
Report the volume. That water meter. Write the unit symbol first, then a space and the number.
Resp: kL 6408.700
